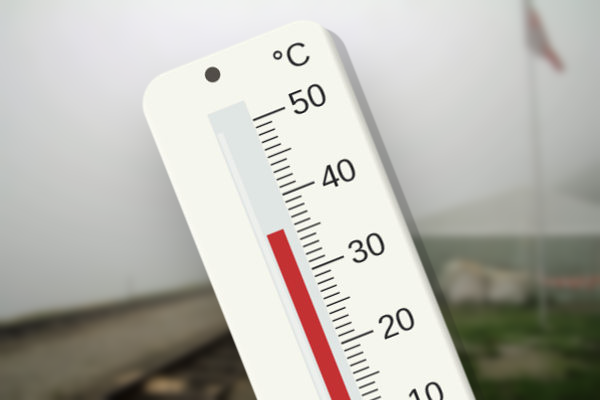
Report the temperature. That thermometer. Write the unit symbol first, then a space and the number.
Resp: °C 36
